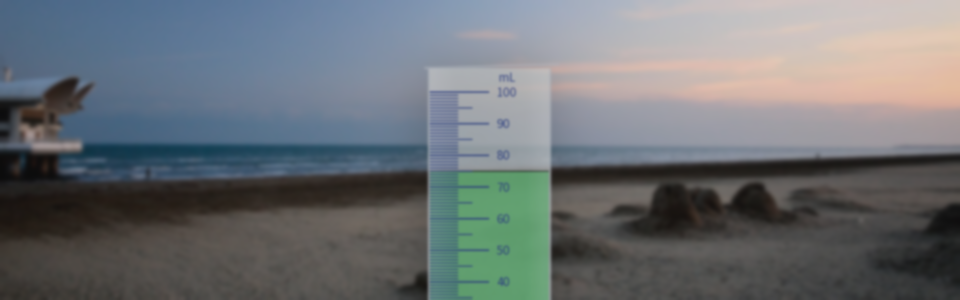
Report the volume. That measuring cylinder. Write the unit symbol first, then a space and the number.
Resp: mL 75
